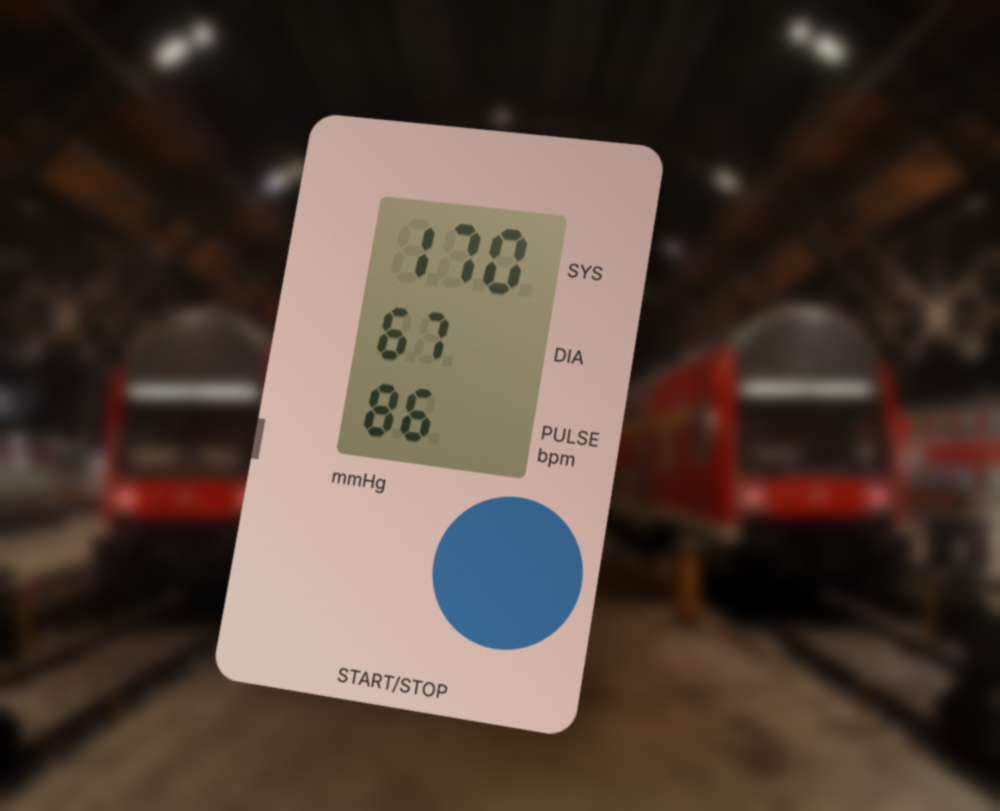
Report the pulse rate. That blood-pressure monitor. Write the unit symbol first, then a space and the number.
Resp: bpm 86
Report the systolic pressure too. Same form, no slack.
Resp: mmHg 170
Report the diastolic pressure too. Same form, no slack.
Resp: mmHg 67
